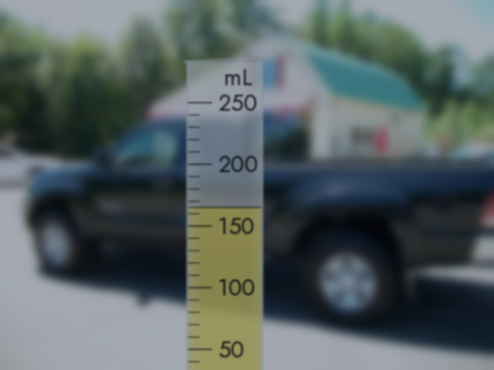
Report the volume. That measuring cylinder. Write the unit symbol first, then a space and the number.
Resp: mL 165
